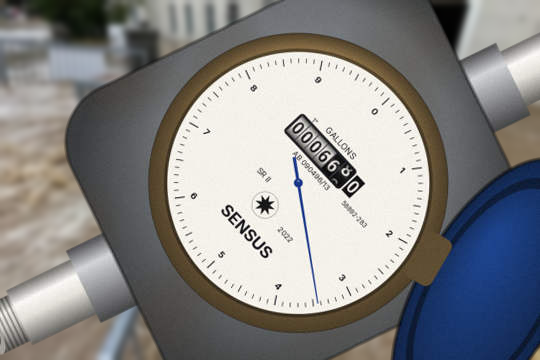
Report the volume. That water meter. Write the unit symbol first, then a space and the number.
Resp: gal 6683.4
